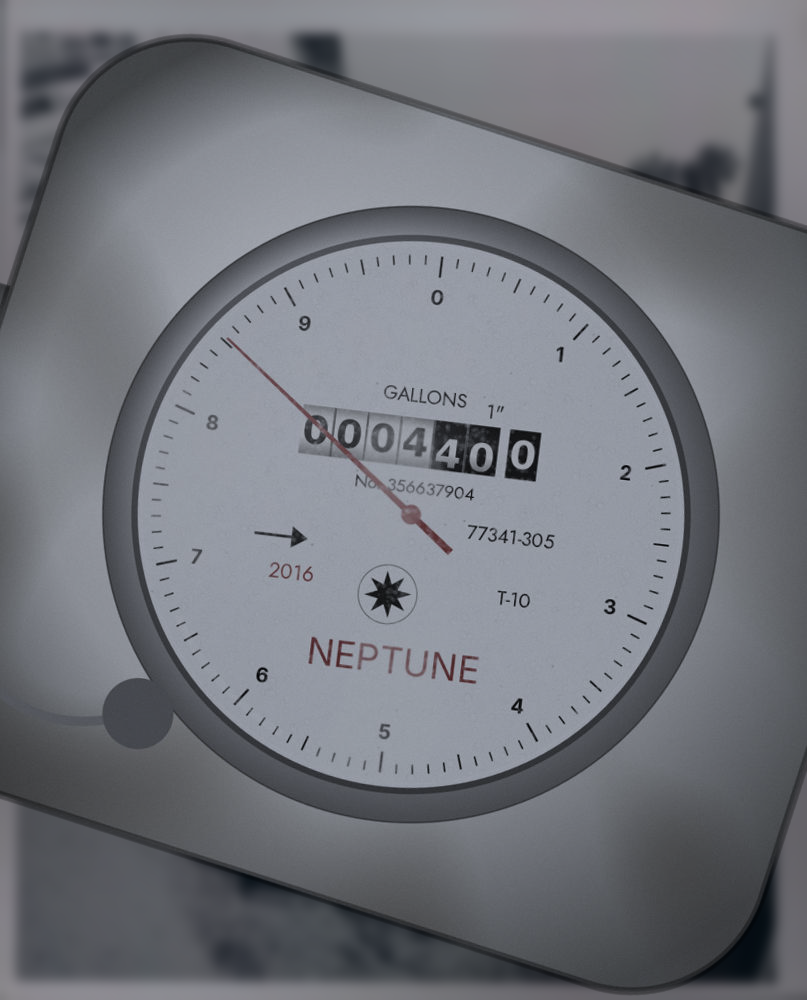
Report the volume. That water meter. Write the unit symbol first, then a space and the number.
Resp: gal 4398.5
